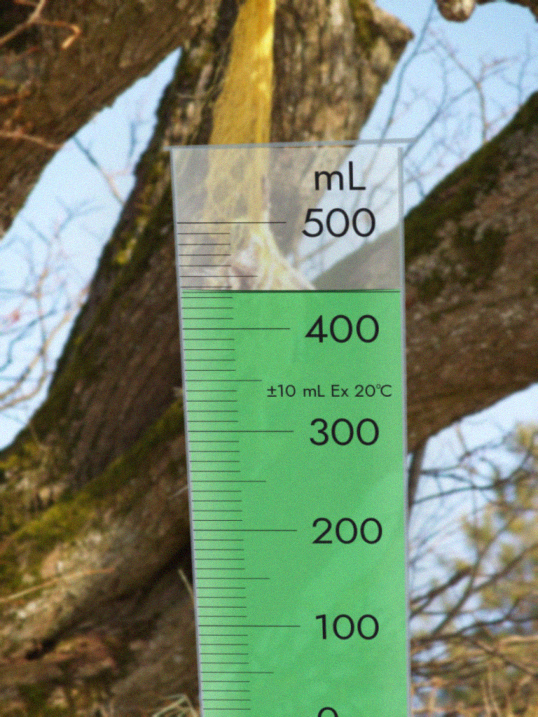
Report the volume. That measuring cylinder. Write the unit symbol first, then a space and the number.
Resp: mL 435
